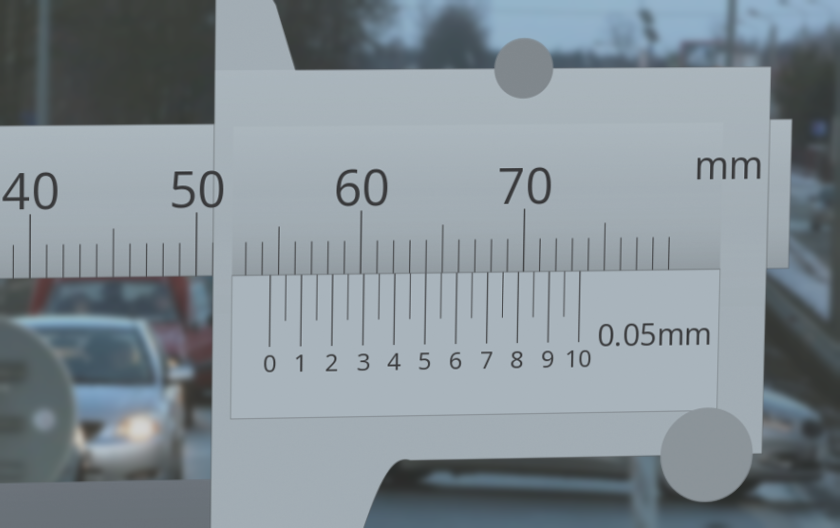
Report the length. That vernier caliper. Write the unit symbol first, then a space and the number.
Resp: mm 54.5
